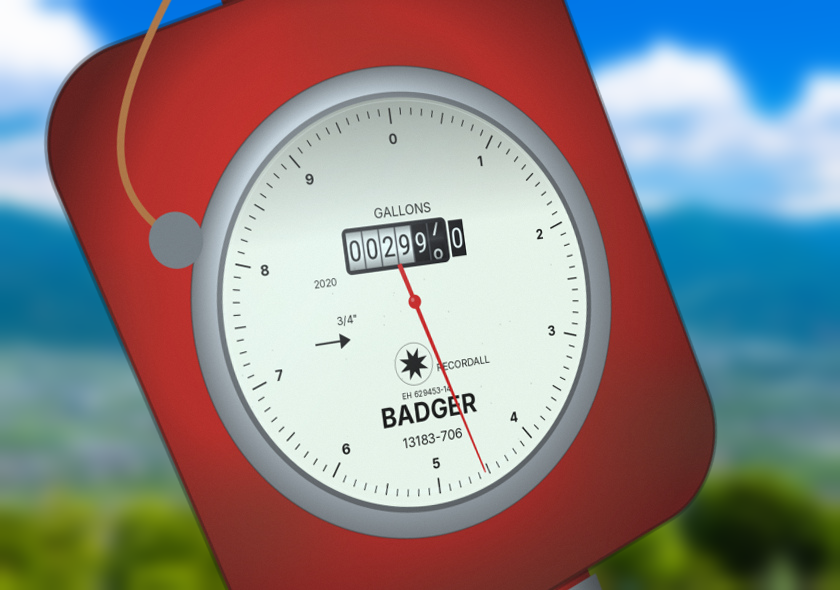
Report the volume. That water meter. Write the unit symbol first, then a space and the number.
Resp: gal 29974.5
